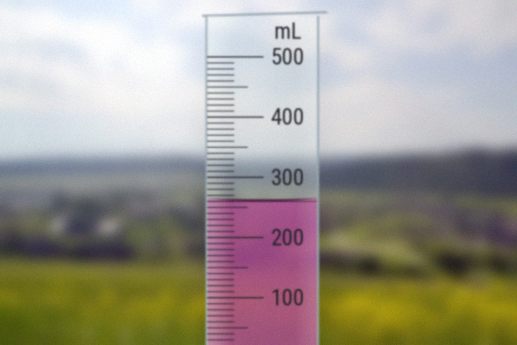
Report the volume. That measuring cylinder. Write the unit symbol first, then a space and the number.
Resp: mL 260
